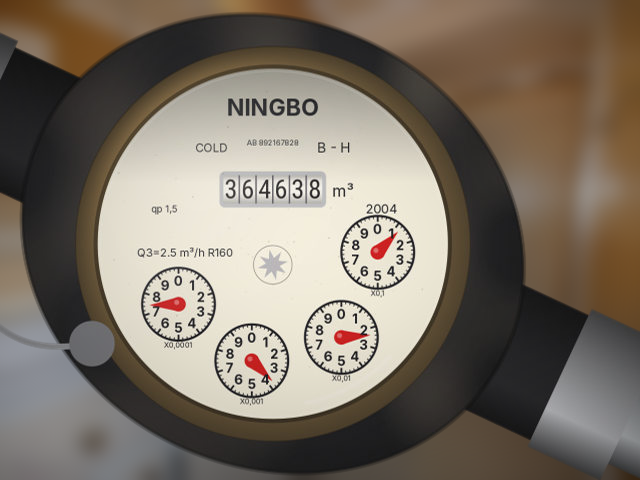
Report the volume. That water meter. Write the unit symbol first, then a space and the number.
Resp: m³ 364638.1237
